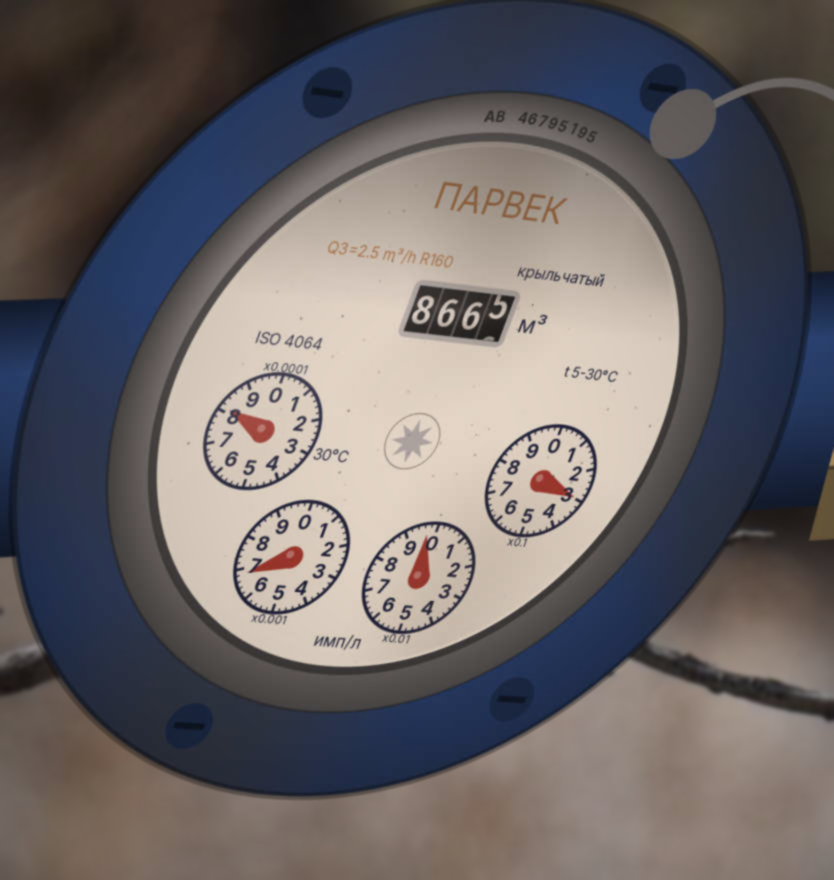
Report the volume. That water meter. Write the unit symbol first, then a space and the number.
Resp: m³ 8665.2968
